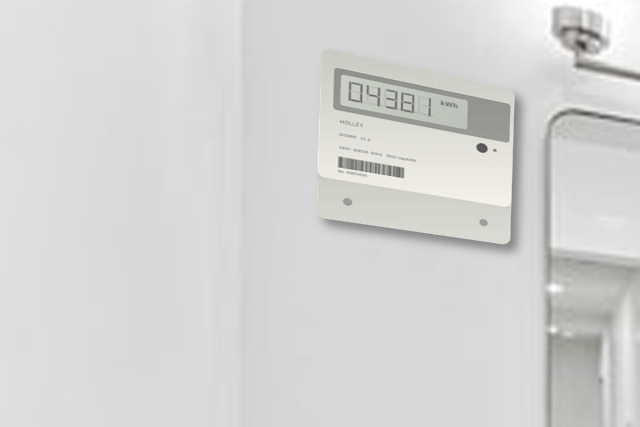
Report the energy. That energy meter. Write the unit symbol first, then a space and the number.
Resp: kWh 4381
